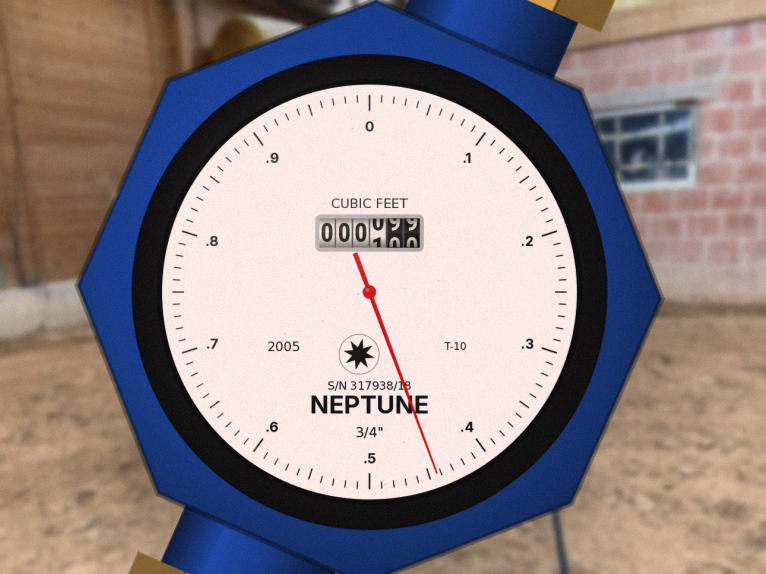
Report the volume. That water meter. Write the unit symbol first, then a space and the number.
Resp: ft³ 99.44
